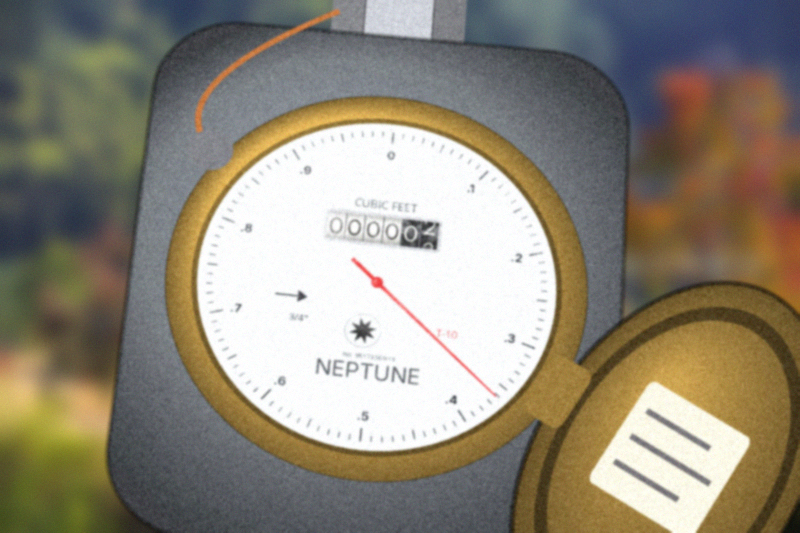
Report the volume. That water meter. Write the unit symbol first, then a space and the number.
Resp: ft³ 2.36
